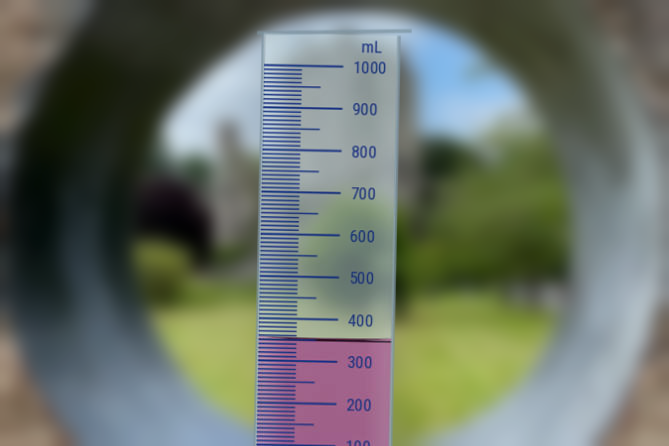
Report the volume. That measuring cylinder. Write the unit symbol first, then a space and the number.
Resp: mL 350
